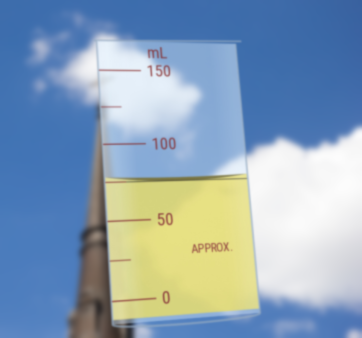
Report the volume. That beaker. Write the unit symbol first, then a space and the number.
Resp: mL 75
